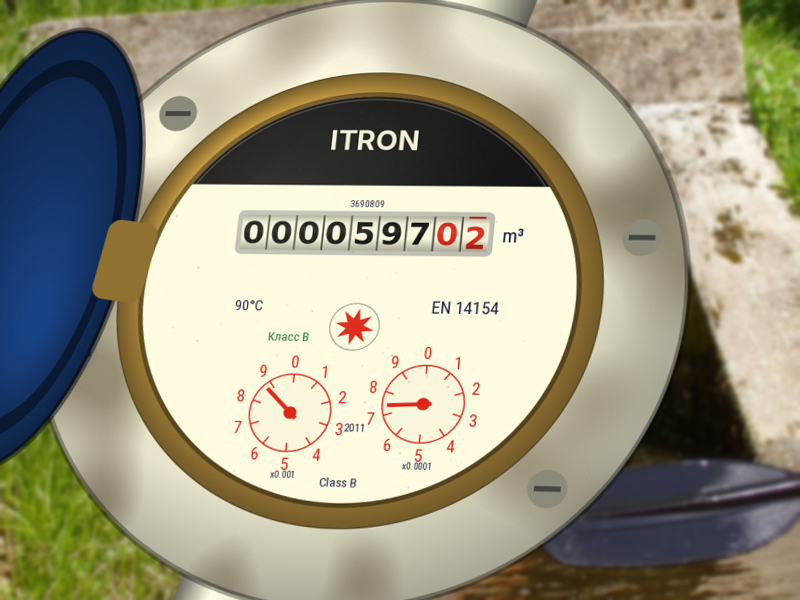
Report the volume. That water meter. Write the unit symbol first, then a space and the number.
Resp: m³ 597.0187
